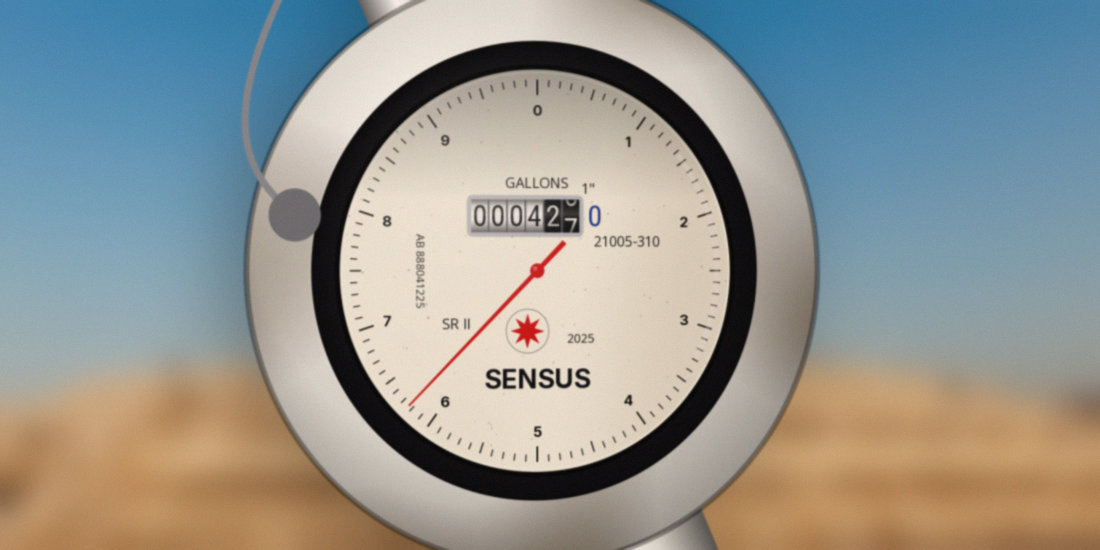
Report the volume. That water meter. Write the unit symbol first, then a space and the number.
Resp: gal 4266.2
